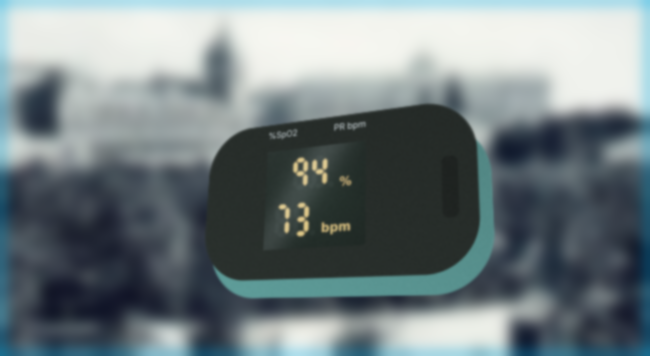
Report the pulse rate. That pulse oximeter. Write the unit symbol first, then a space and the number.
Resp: bpm 73
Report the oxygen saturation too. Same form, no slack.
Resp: % 94
